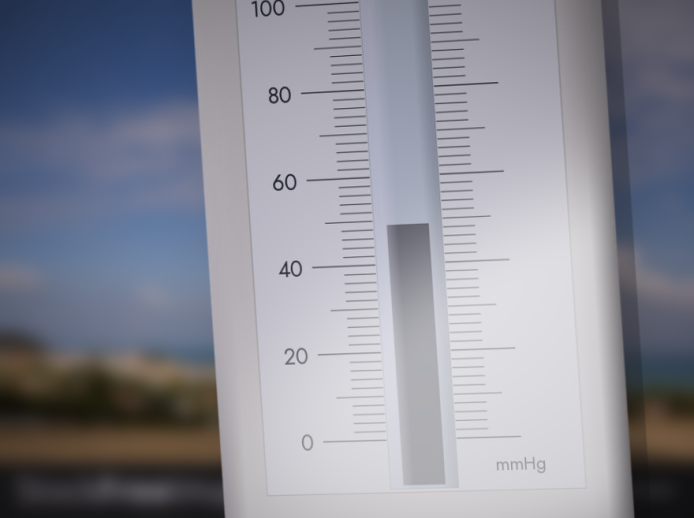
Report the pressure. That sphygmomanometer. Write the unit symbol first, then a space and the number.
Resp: mmHg 49
